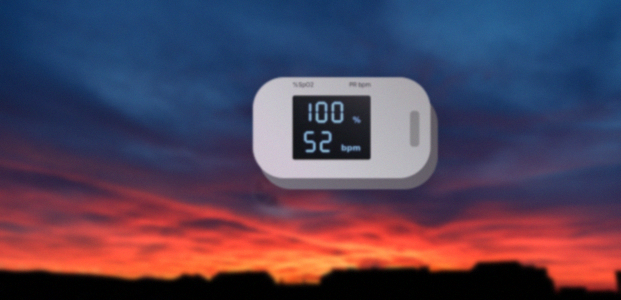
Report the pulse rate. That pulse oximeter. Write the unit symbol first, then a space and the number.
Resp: bpm 52
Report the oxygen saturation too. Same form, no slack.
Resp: % 100
